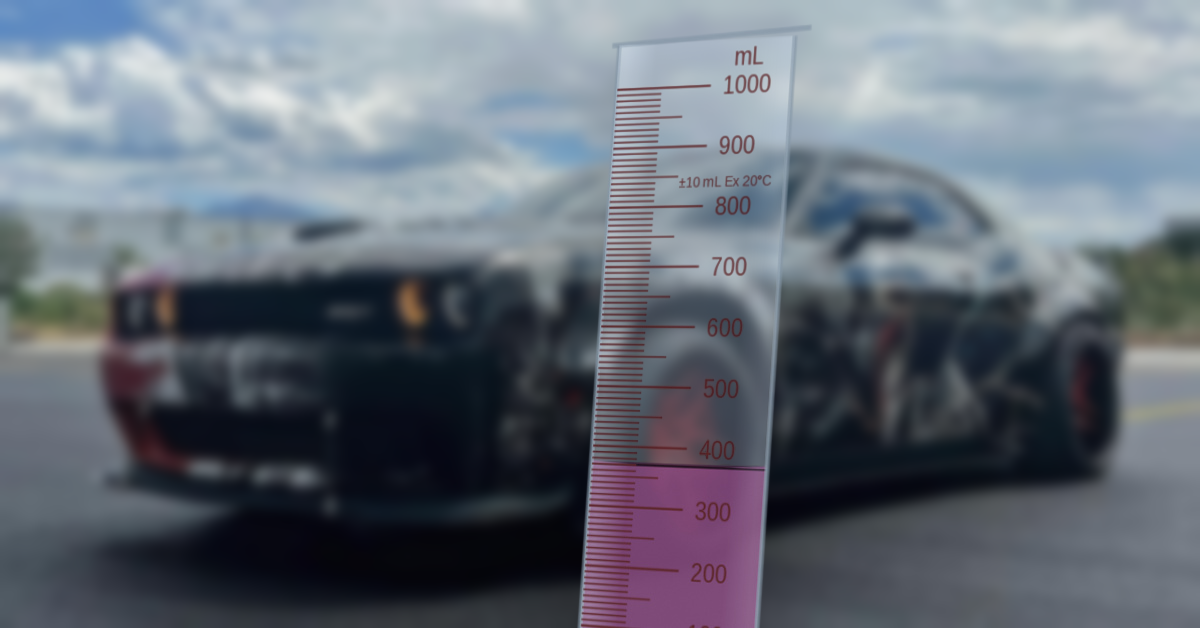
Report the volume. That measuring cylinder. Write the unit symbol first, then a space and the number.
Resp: mL 370
